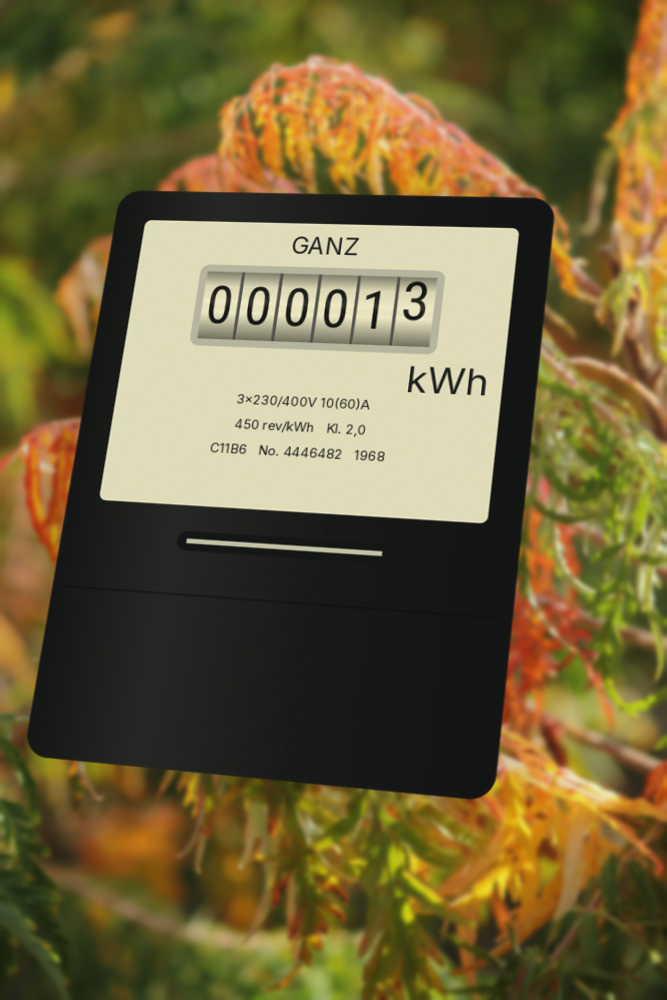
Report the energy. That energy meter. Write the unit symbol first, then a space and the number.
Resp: kWh 13
